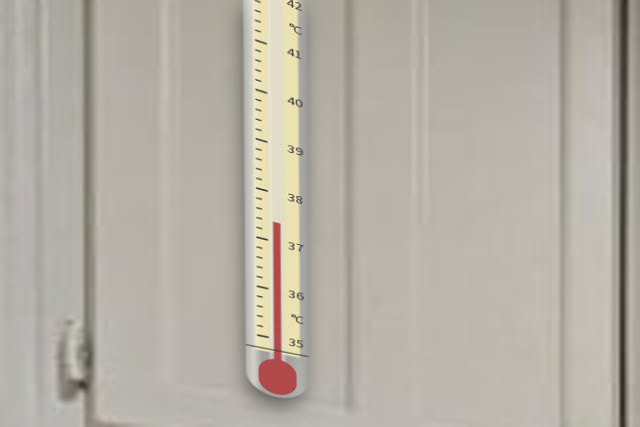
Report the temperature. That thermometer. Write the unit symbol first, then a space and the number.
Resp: °C 37.4
